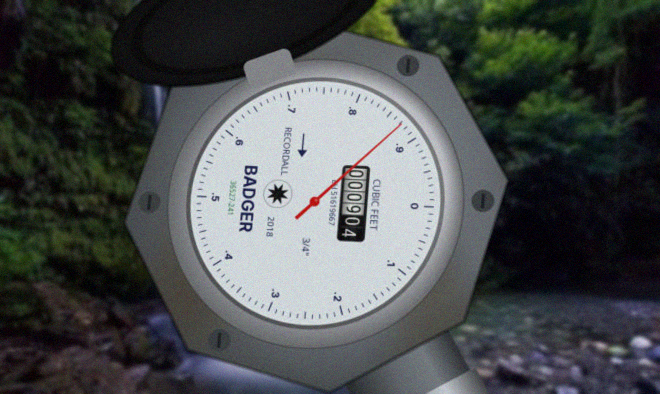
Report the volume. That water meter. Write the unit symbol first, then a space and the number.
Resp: ft³ 903.87
